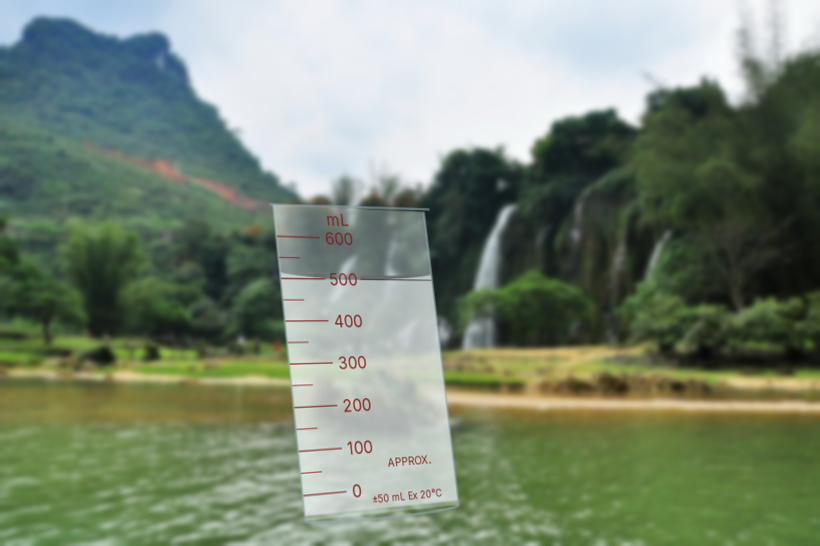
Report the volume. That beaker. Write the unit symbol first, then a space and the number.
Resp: mL 500
